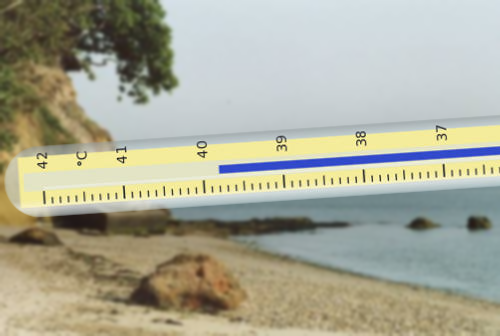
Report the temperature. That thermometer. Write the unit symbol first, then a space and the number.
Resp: °C 39.8
